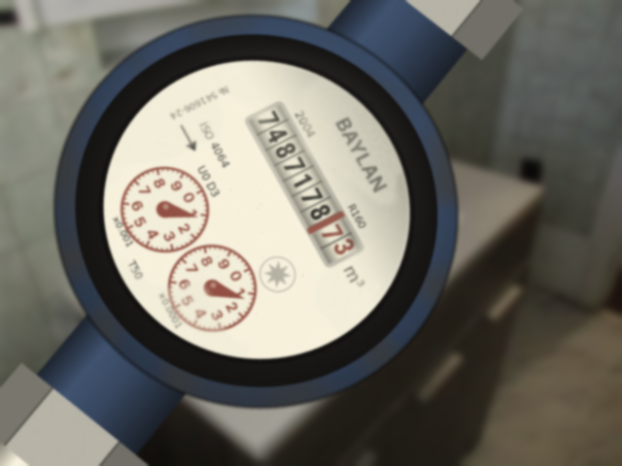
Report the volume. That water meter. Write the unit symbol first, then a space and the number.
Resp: m³ 7487178.7311
